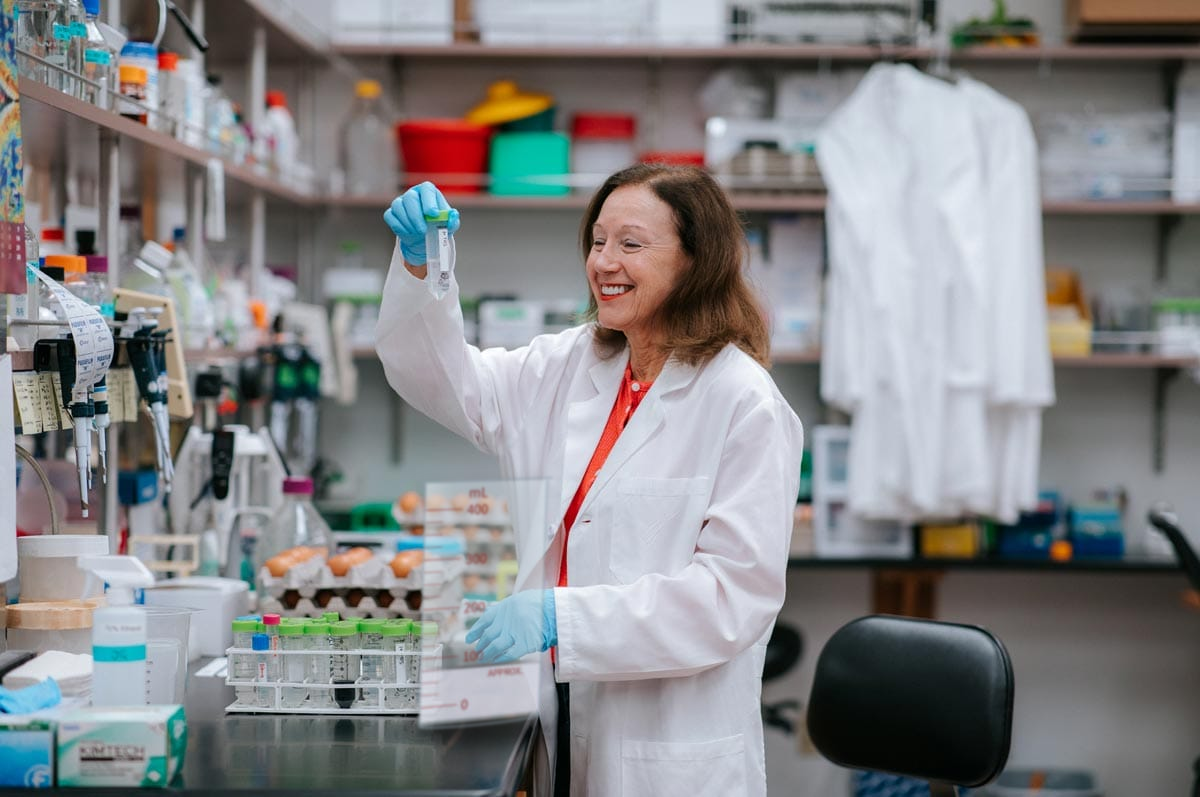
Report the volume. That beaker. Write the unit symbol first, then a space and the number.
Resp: mL 75
